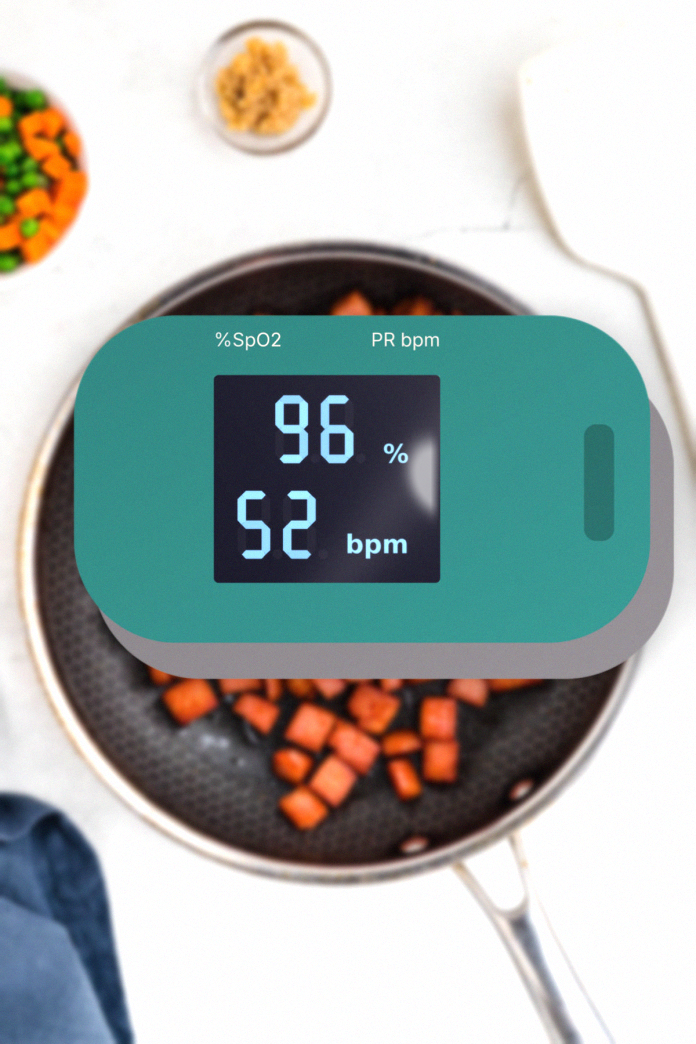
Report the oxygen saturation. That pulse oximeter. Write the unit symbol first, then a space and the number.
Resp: % 96
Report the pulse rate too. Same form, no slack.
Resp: bpm 52
